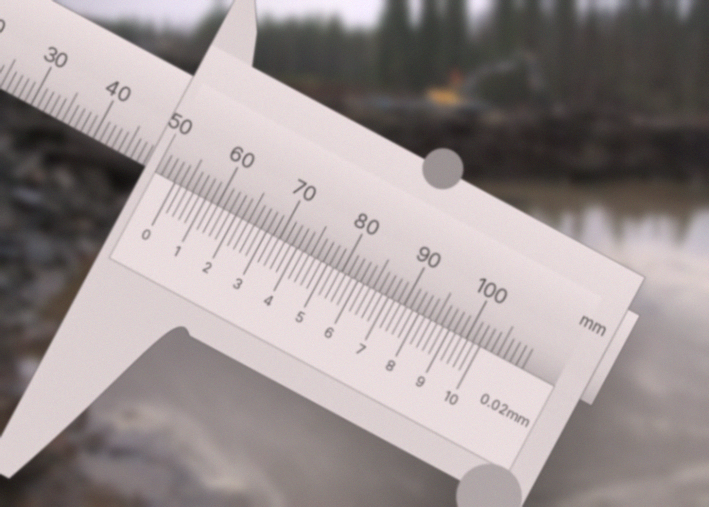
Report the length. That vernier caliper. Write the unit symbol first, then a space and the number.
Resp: mm 53.2
